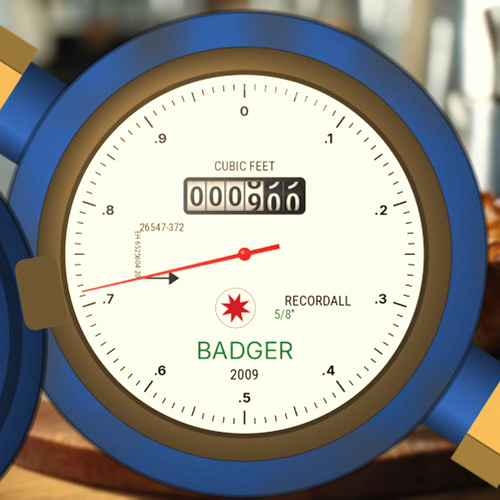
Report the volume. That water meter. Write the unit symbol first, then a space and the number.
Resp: ft³ 899.71
